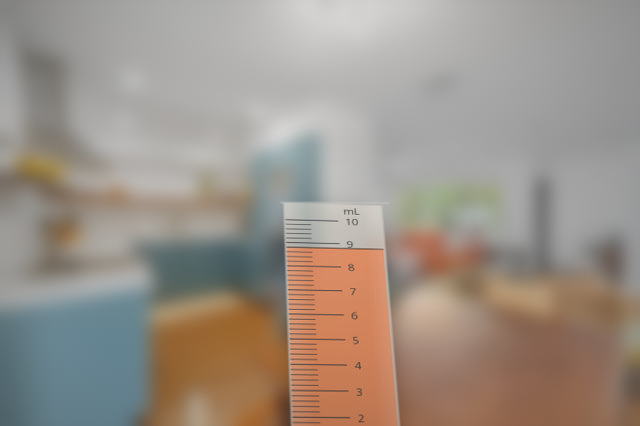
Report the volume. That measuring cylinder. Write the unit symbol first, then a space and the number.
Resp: mL 8.8
